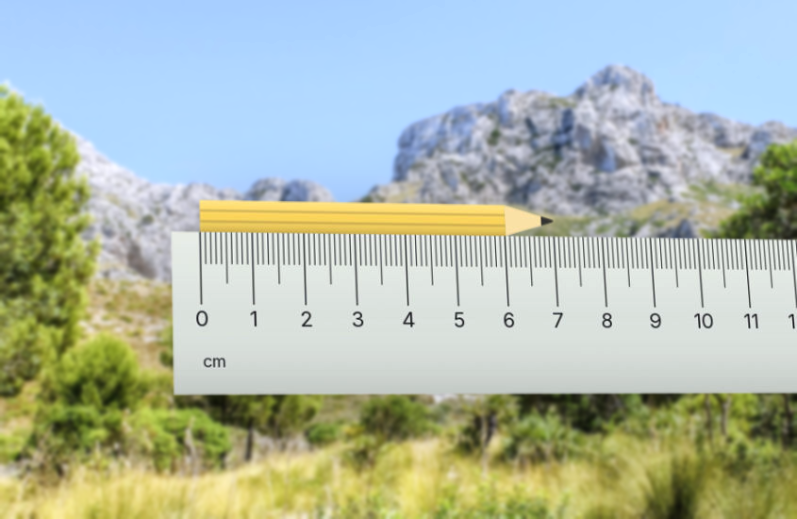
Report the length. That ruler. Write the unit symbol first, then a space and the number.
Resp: cm 7
